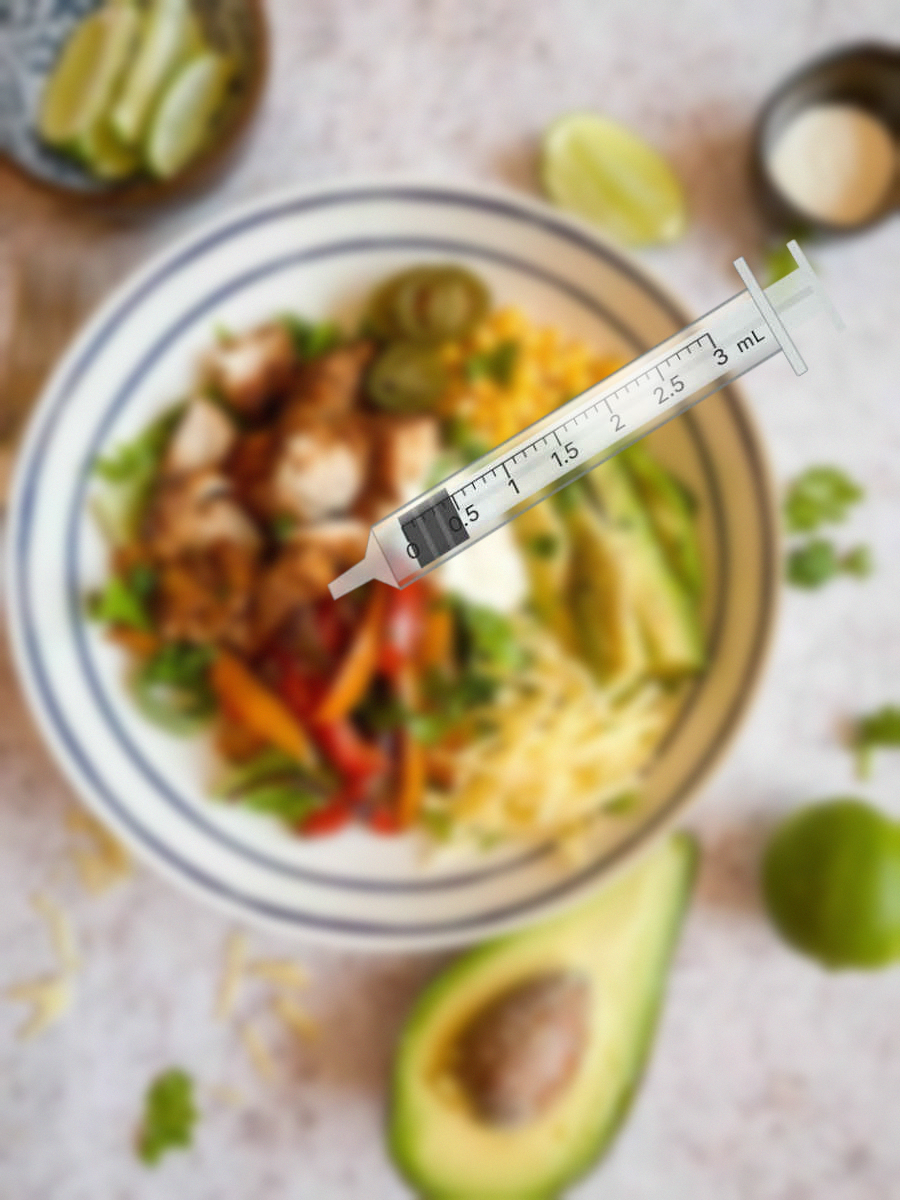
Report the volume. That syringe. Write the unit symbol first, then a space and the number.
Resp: mL 0
